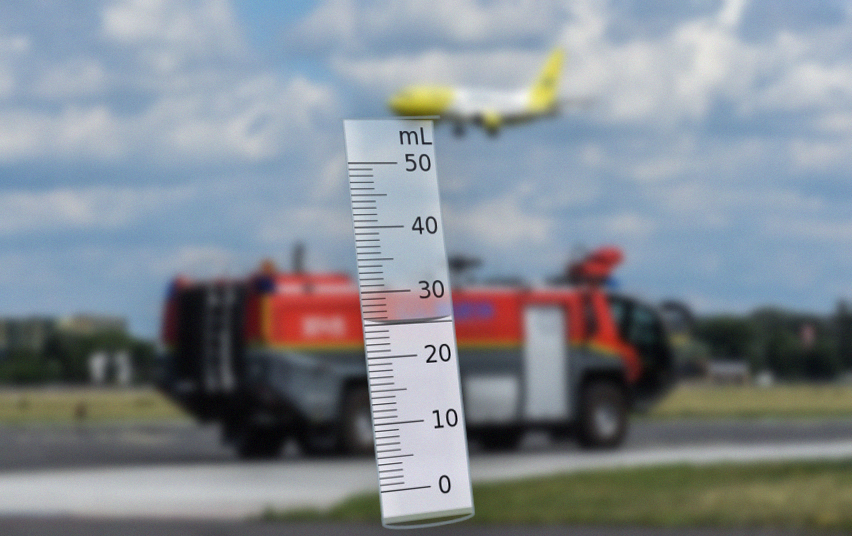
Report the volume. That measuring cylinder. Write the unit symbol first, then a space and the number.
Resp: mL 25
